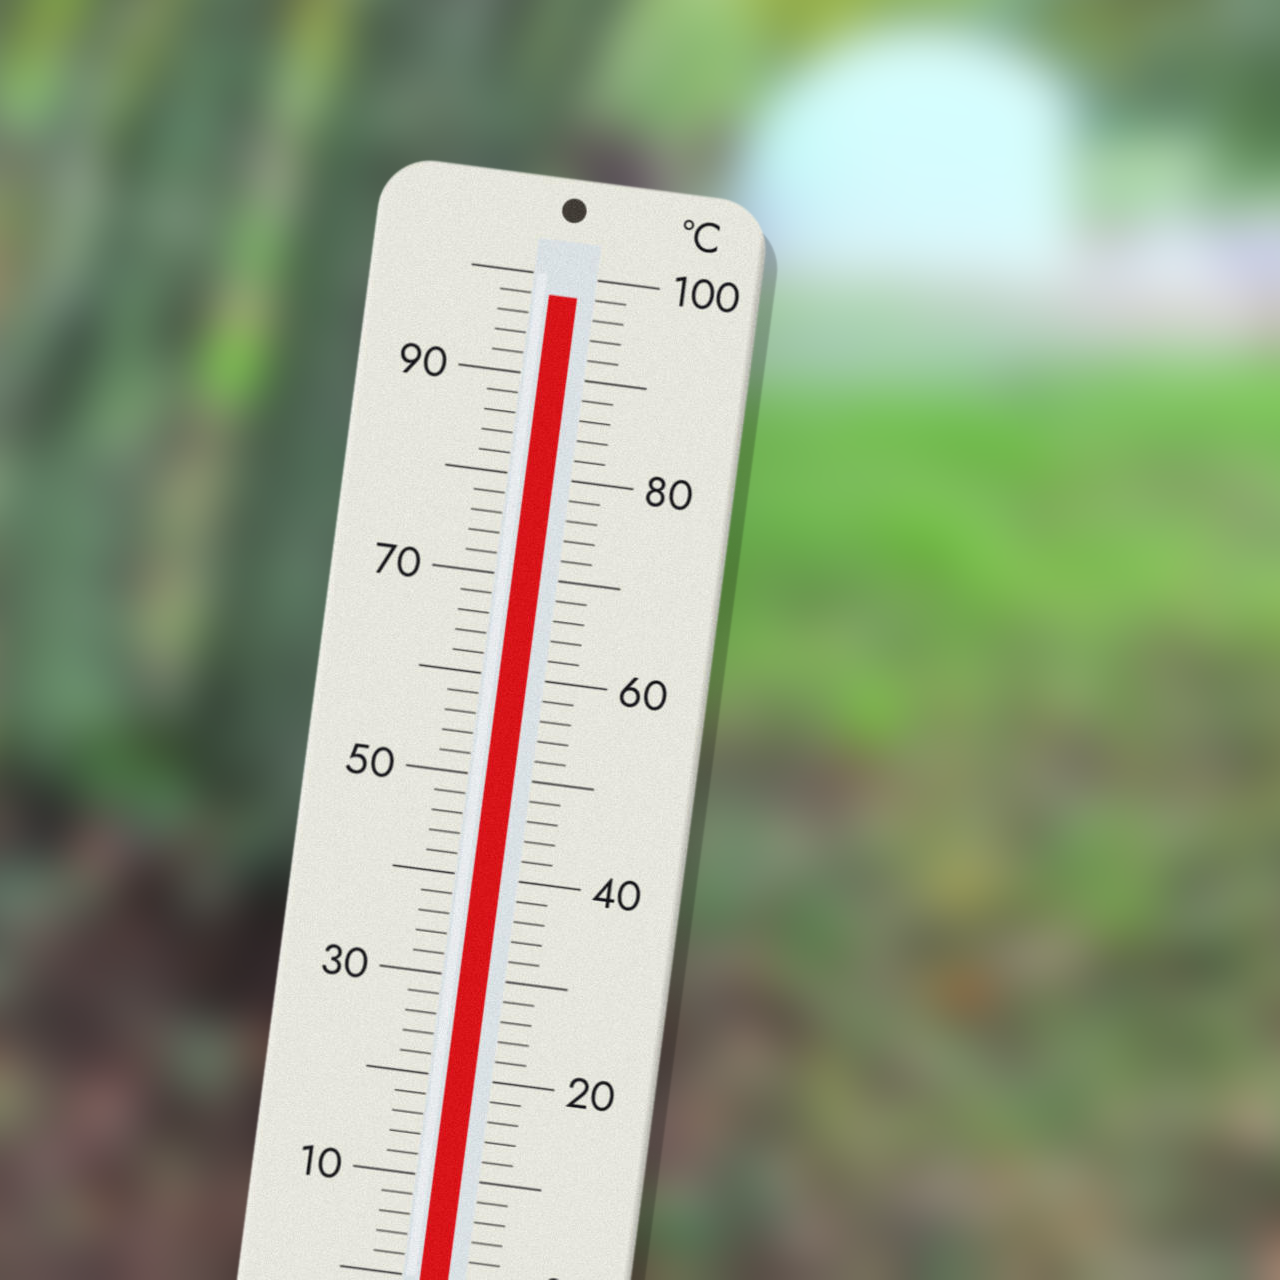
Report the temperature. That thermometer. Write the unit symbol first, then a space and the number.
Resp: °C 98
